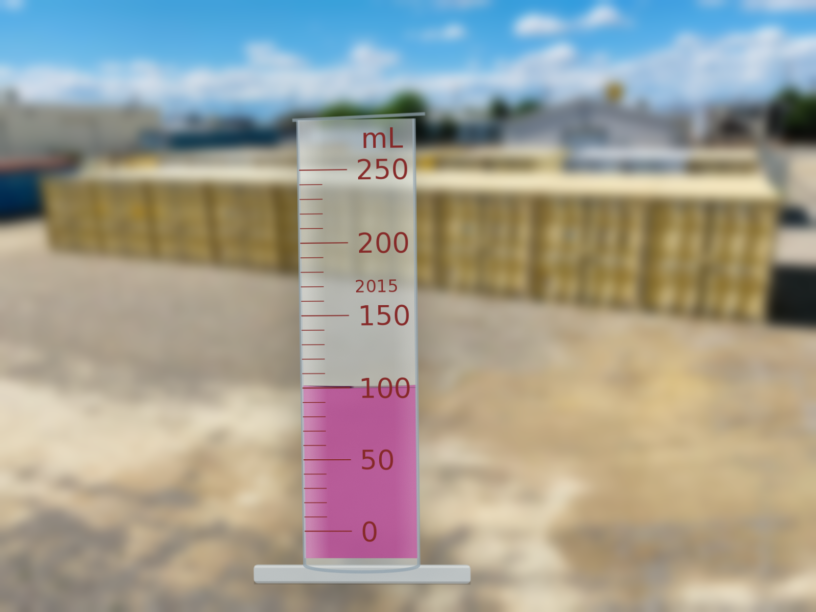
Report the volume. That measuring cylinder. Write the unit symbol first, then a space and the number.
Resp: mL 100
